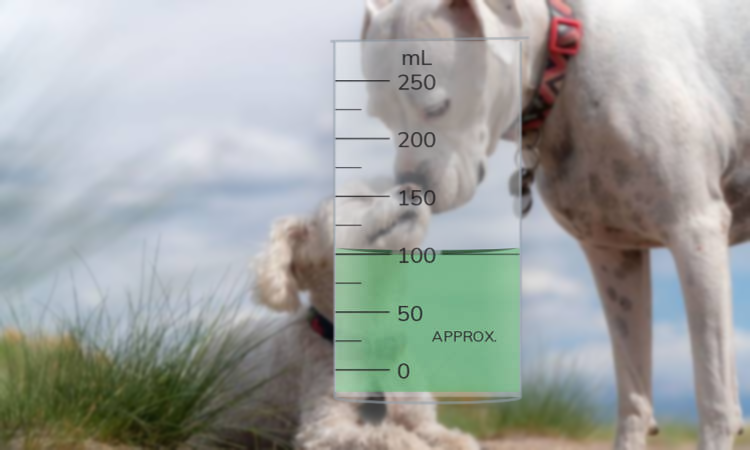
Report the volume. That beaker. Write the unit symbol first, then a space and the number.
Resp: mL 100
